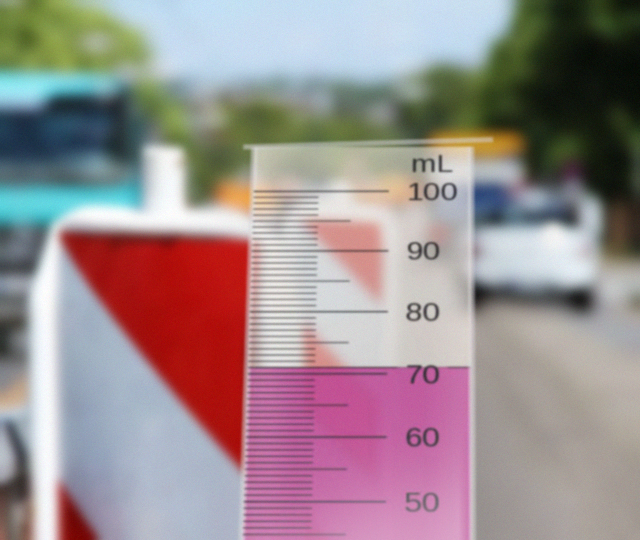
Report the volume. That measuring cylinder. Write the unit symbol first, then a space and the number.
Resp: mL 71
